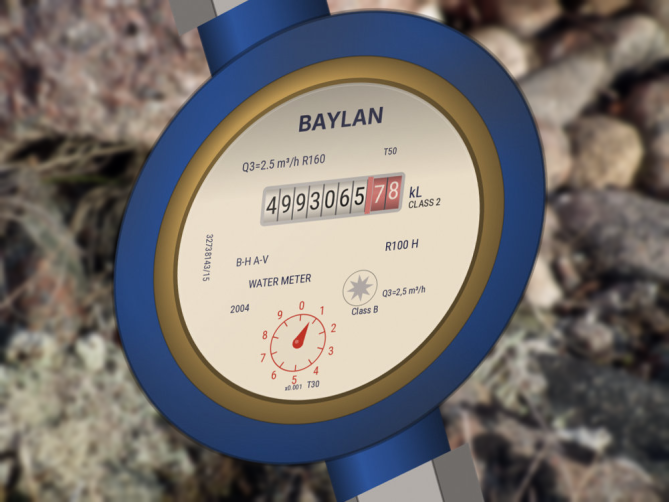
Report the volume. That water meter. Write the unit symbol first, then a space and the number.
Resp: kL 4993065.780
